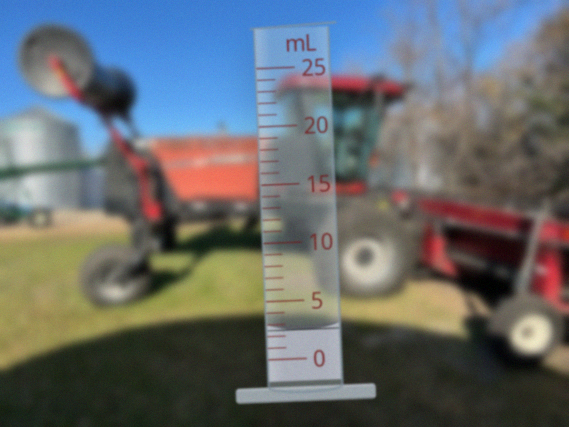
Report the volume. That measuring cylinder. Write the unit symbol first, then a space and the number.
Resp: mL 2.5
